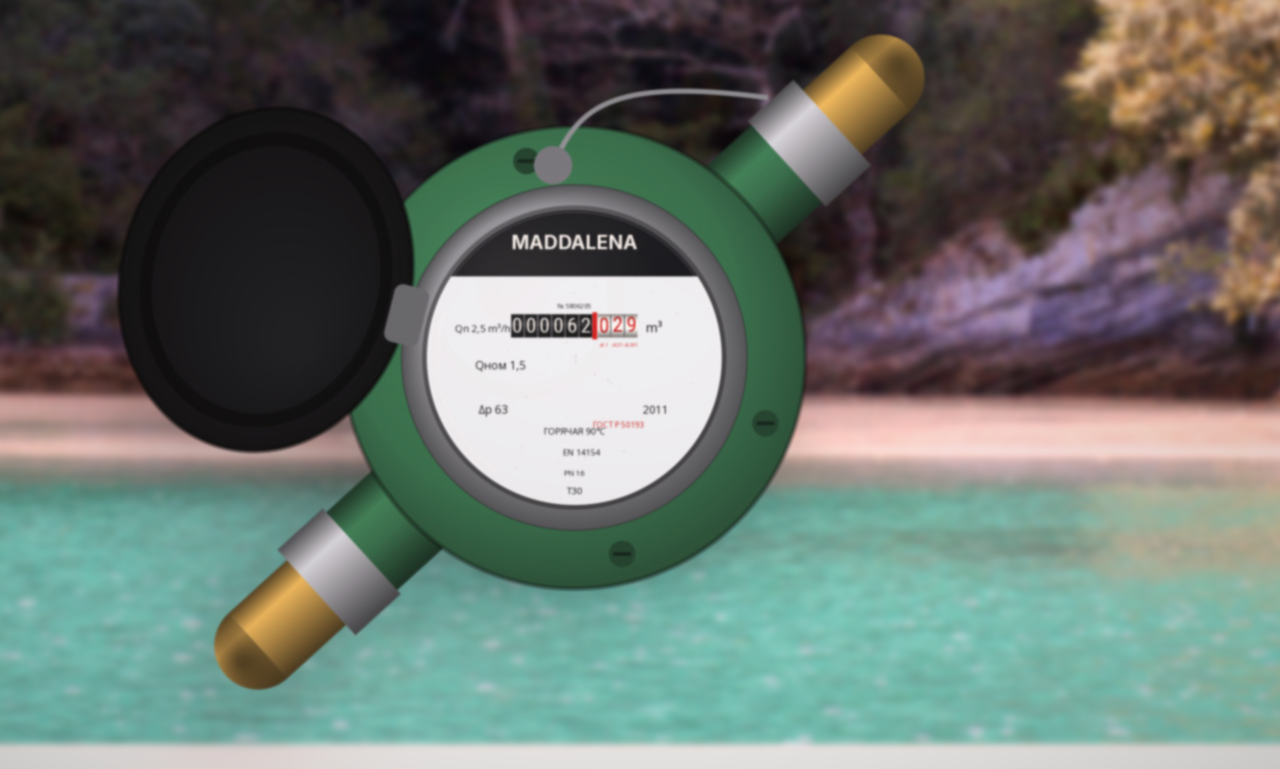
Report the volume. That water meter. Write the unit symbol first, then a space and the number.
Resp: m³ 62.029
